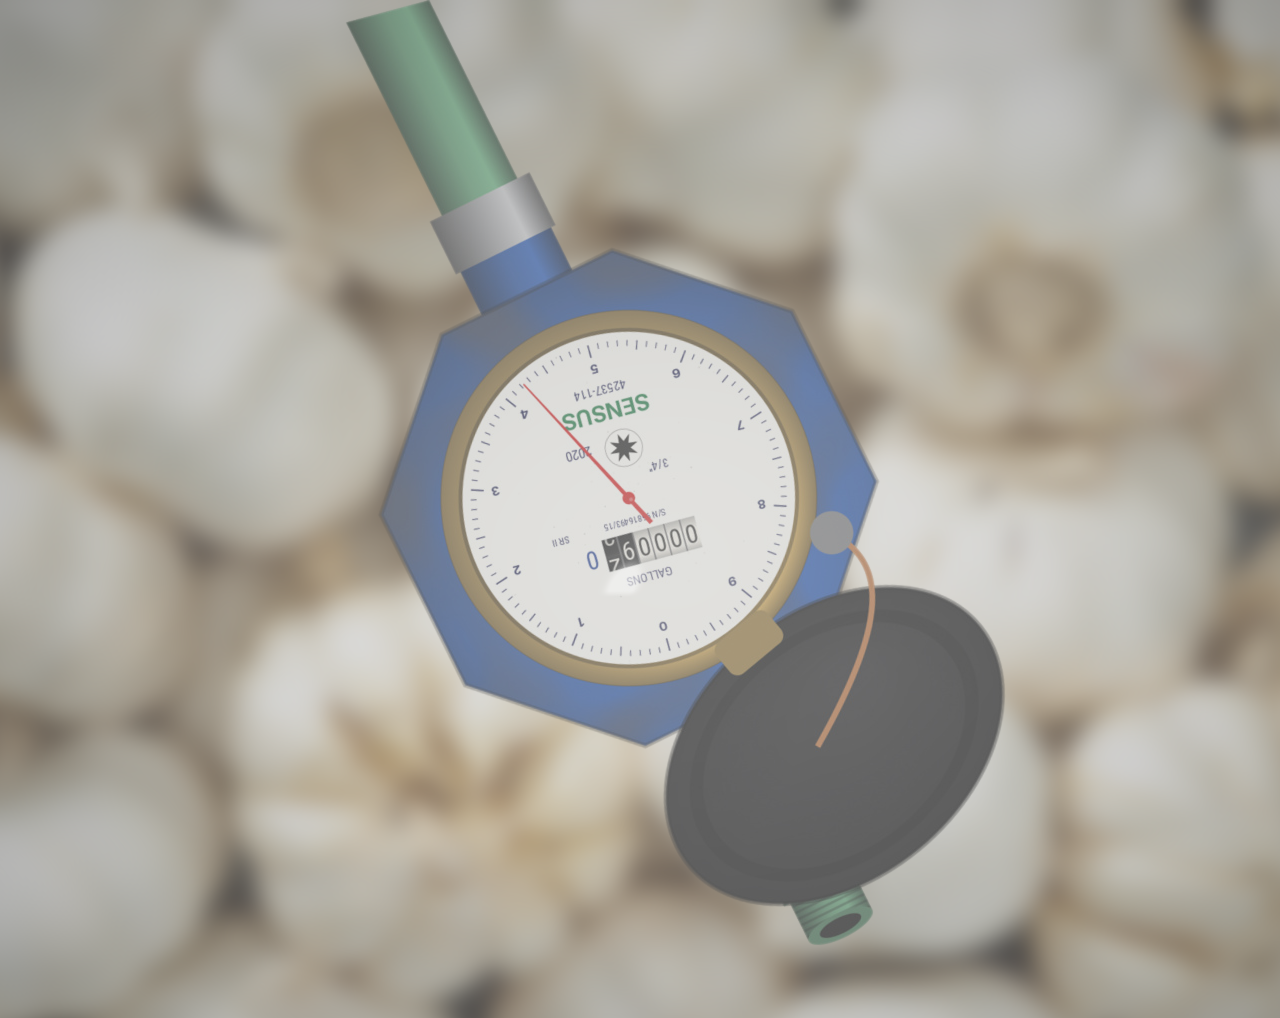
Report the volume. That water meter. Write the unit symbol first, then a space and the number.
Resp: gal 924.2
